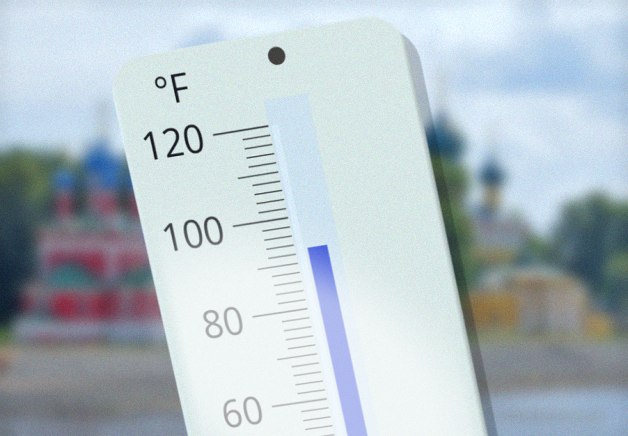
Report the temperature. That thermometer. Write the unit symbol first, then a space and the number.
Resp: °F 93
